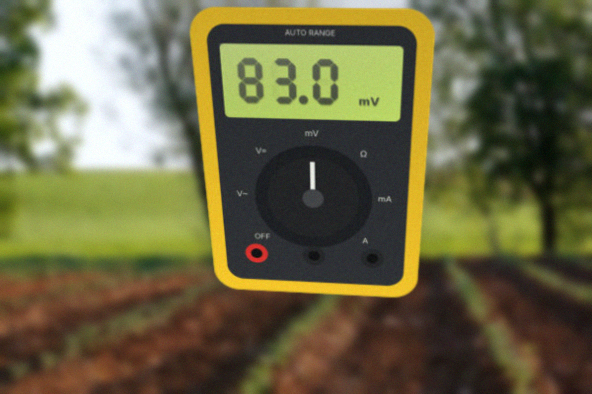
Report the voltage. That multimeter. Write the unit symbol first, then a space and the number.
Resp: mV 83.0
